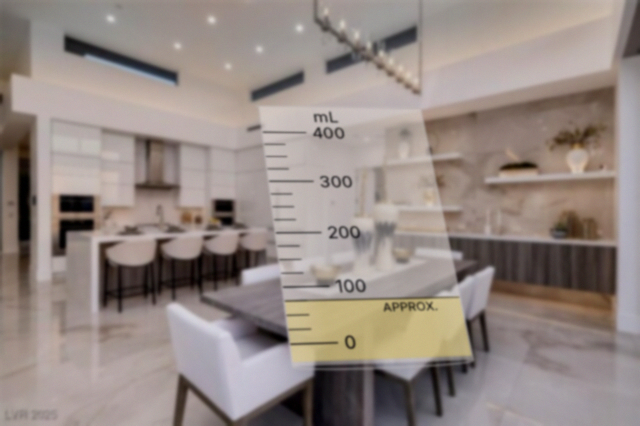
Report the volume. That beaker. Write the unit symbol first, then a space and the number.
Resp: mL 75
